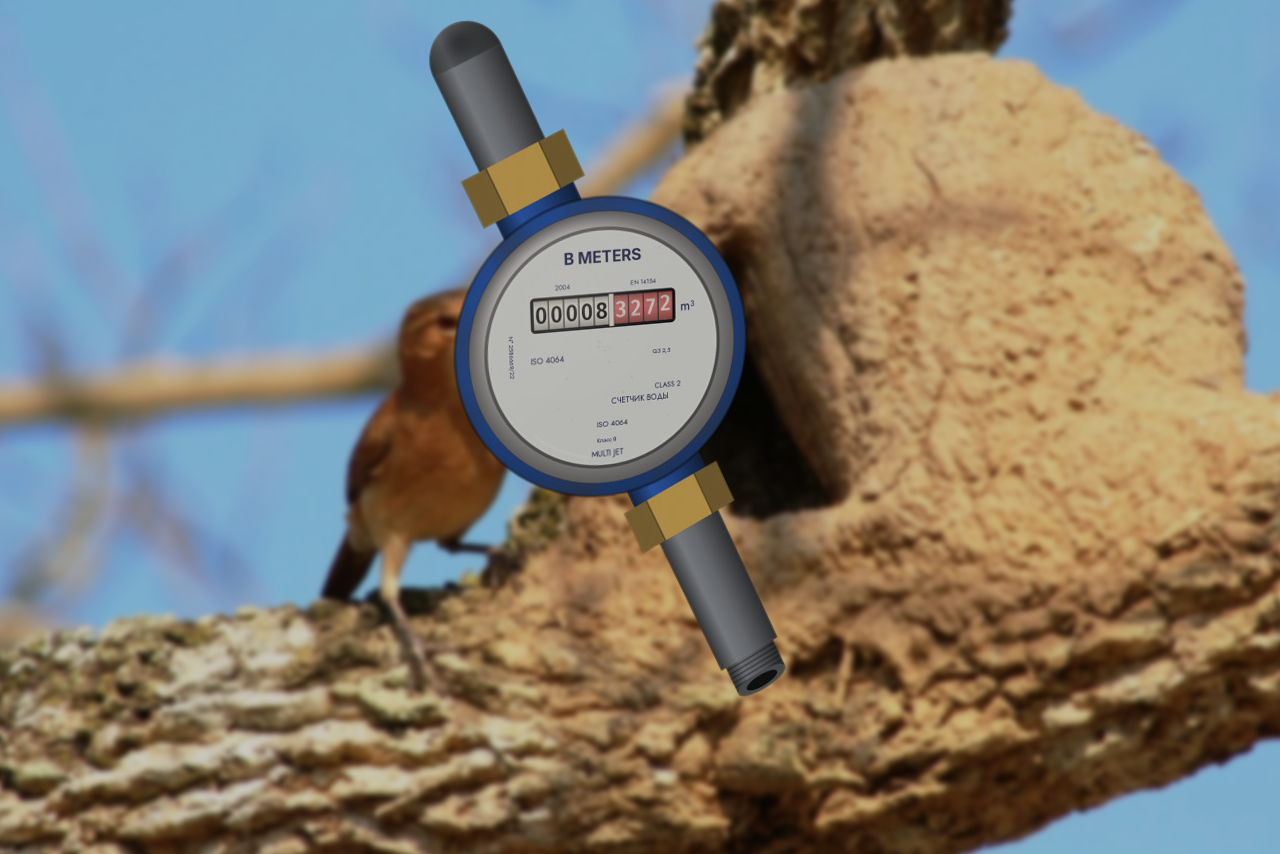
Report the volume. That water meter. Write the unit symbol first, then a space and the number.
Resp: m³ 8.3272
